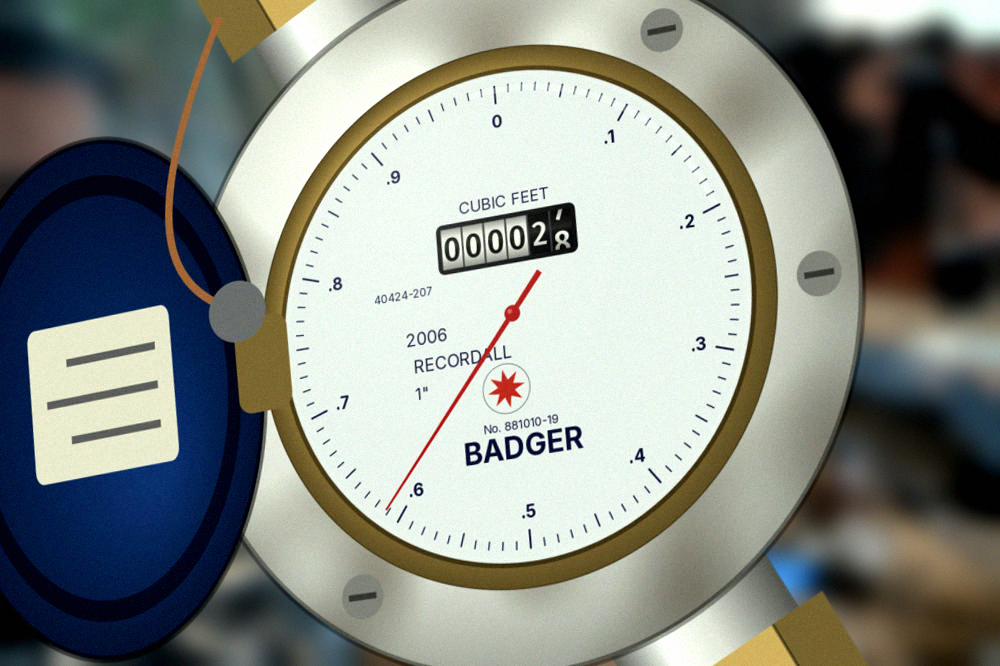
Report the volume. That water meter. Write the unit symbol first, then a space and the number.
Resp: ft³ 27.61
